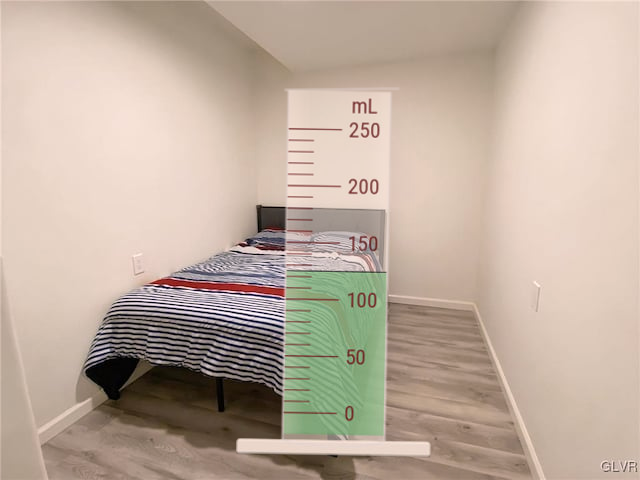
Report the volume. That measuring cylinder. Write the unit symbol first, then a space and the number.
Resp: mL 125
